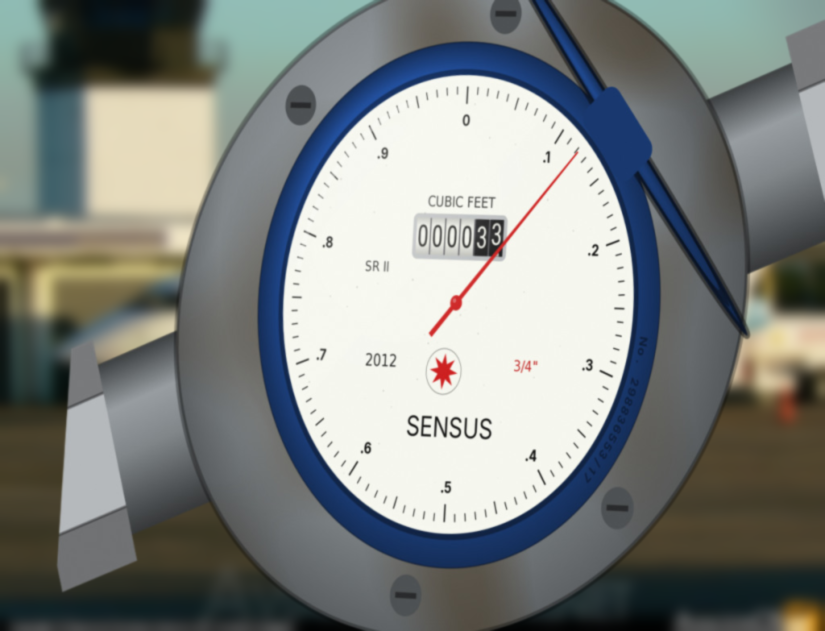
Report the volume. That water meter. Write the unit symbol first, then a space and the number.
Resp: ft³ 33.12
